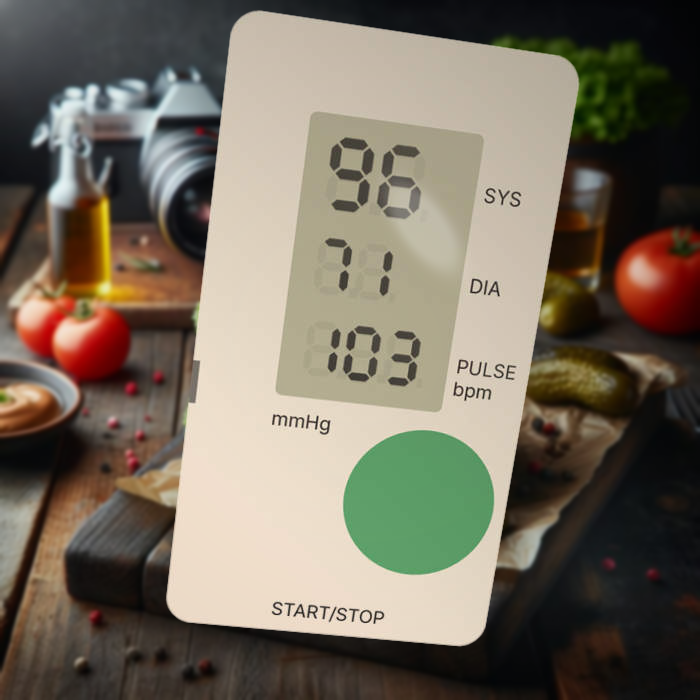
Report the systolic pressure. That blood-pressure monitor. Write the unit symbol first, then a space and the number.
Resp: mmHg 96
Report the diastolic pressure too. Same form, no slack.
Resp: mmHg 71
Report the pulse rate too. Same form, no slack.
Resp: bpm 103
